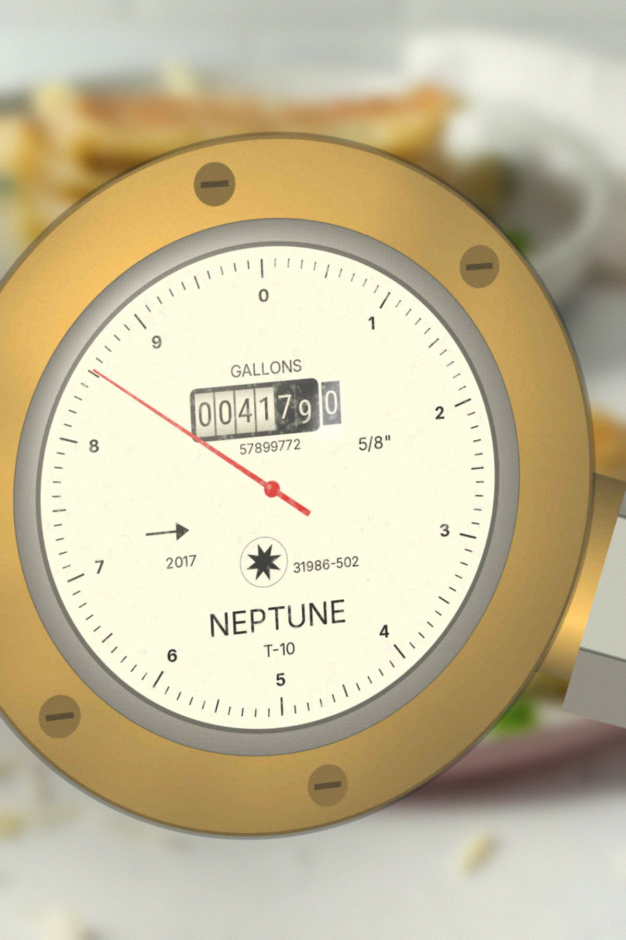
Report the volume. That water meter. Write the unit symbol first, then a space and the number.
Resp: gal 41788.5
